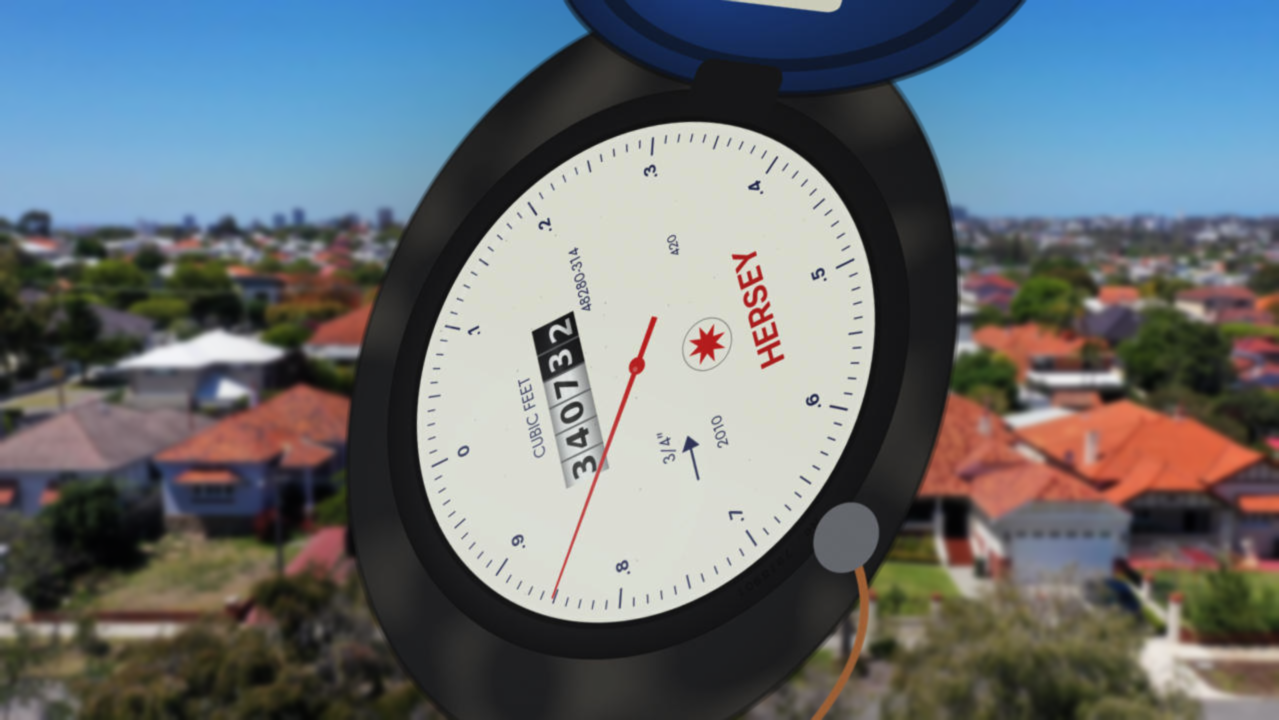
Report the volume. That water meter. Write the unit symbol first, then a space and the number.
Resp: ft³ 340731.85
